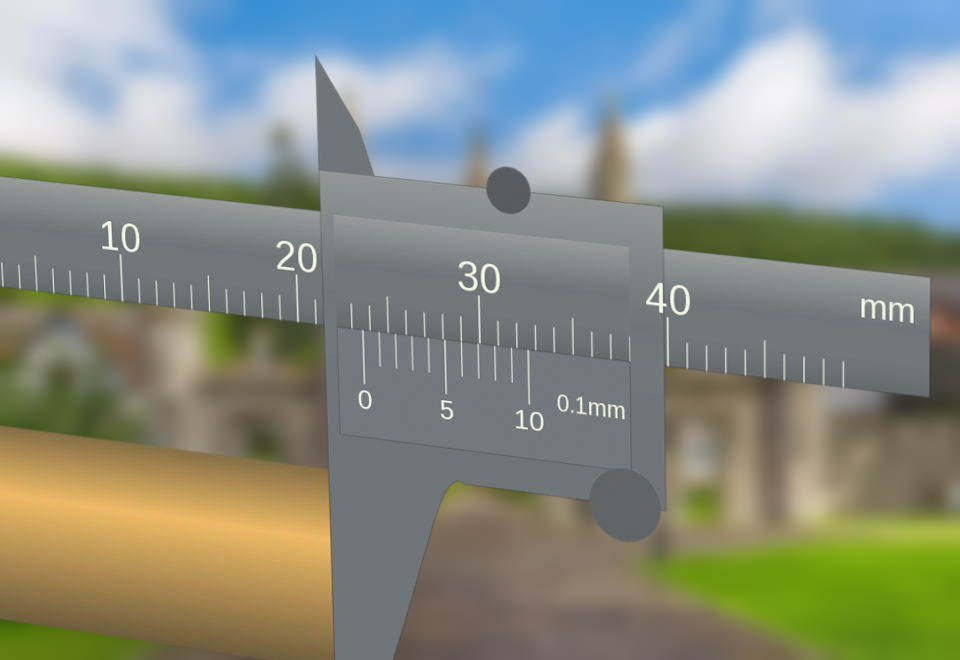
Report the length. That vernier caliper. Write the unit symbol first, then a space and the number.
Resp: mm 23.6
